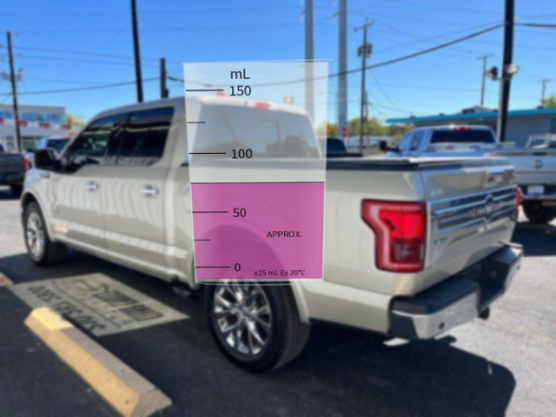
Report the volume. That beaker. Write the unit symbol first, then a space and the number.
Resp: mL 75
